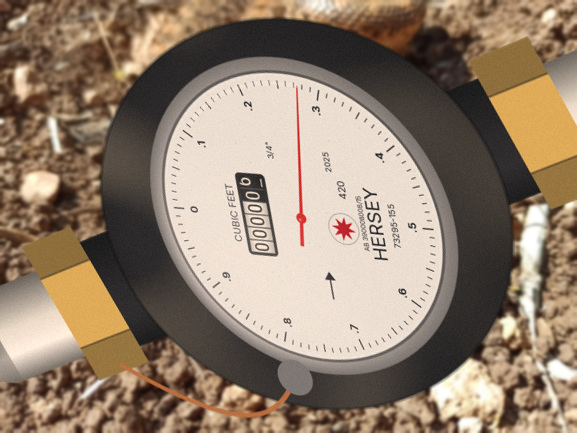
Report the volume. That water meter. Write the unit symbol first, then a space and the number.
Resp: ft³ 6.27
